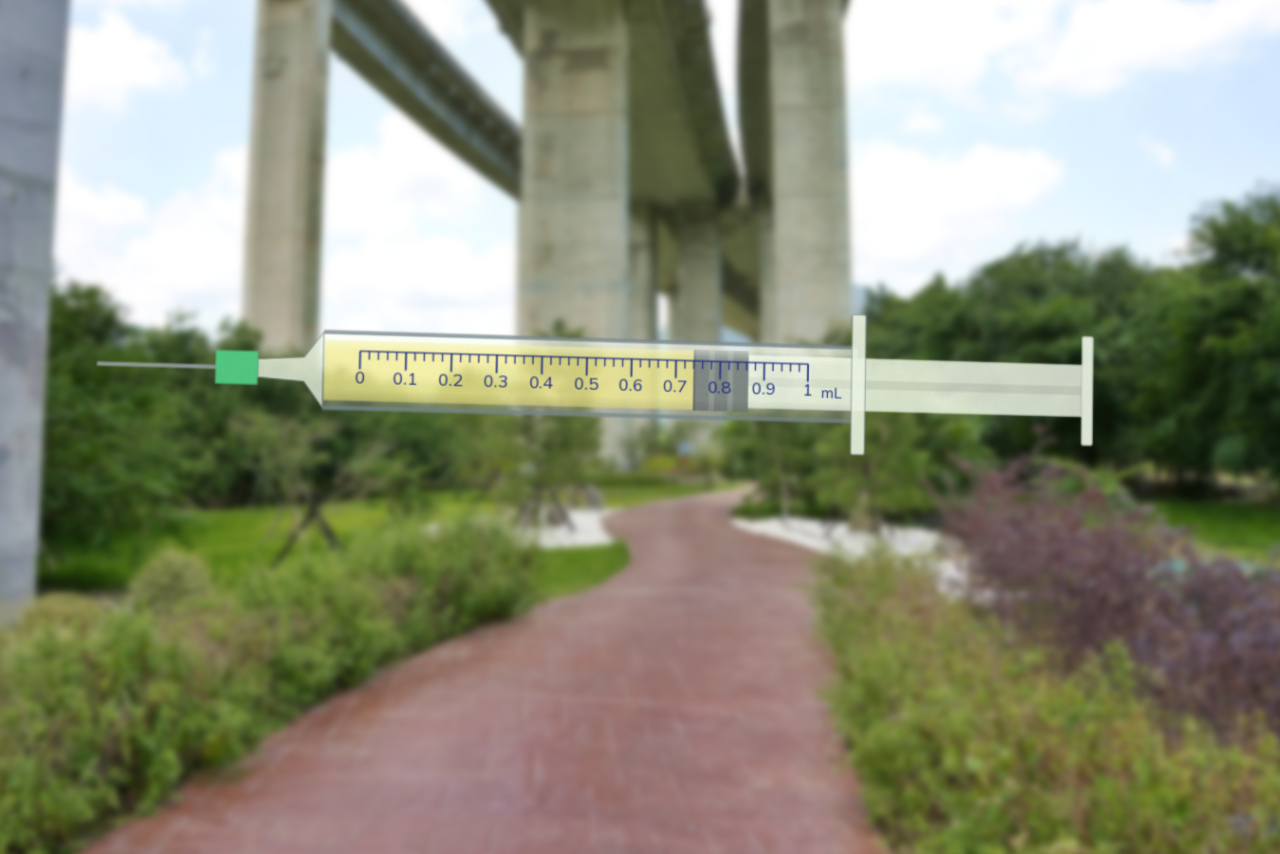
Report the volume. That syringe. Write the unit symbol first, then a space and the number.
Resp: mL 0.74
